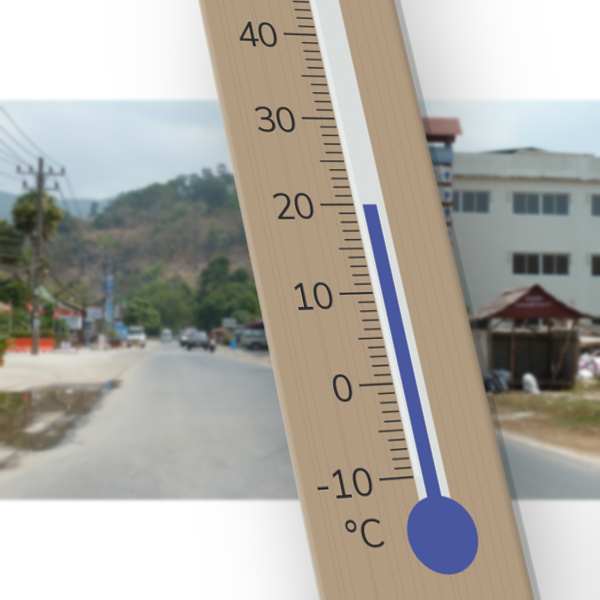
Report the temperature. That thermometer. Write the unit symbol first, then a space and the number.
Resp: °C 20
